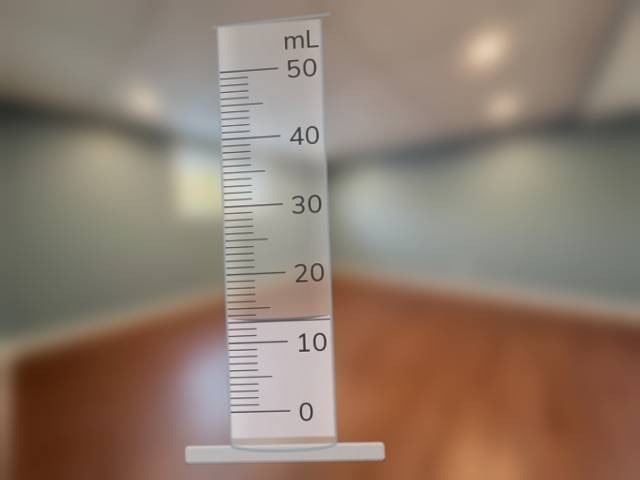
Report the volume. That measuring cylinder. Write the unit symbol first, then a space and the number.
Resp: mL 13
